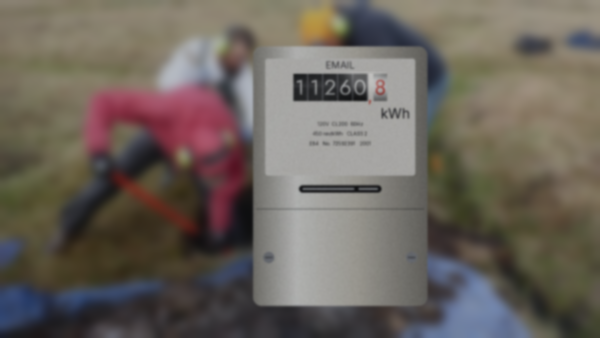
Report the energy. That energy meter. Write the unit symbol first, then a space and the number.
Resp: kWh 11260.8
